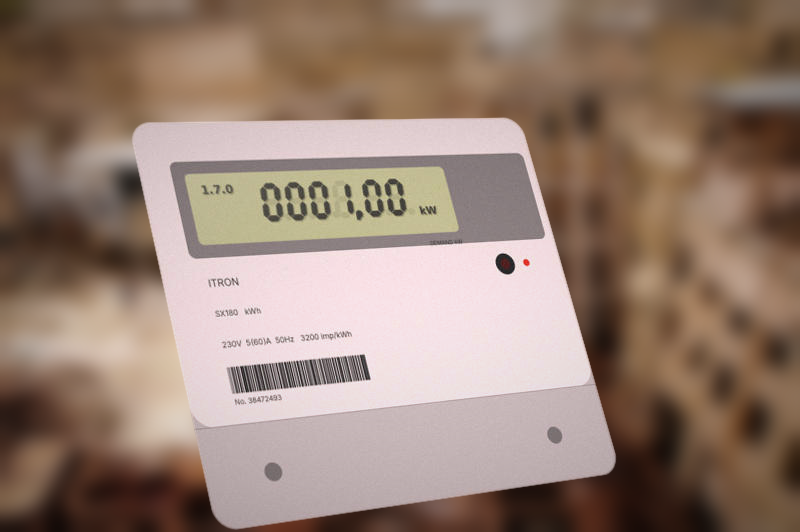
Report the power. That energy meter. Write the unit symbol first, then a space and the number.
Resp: kW 1.00
